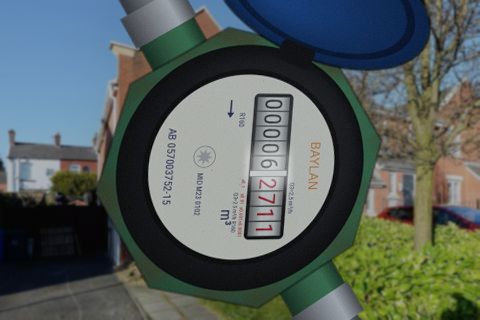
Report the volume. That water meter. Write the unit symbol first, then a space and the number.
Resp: m³ 6.2711
